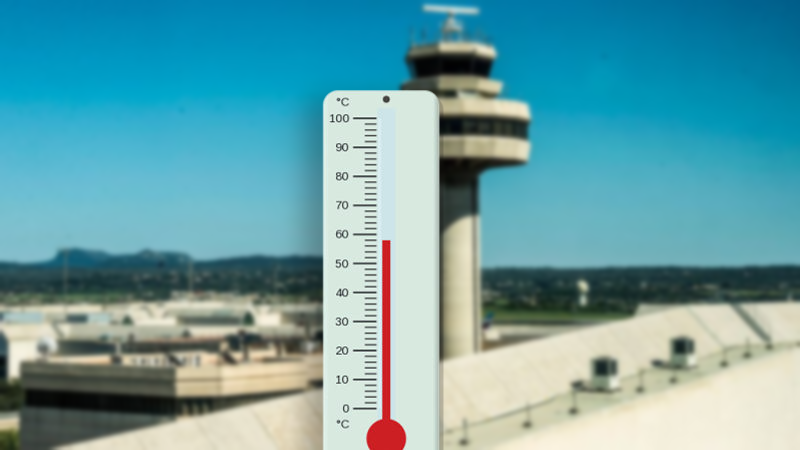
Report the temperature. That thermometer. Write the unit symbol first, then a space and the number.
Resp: °C 58
